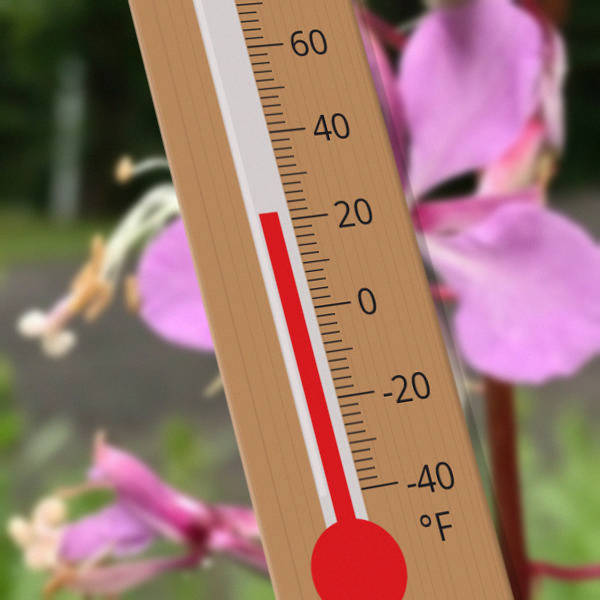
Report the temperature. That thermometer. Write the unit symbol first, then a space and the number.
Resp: °F 22
